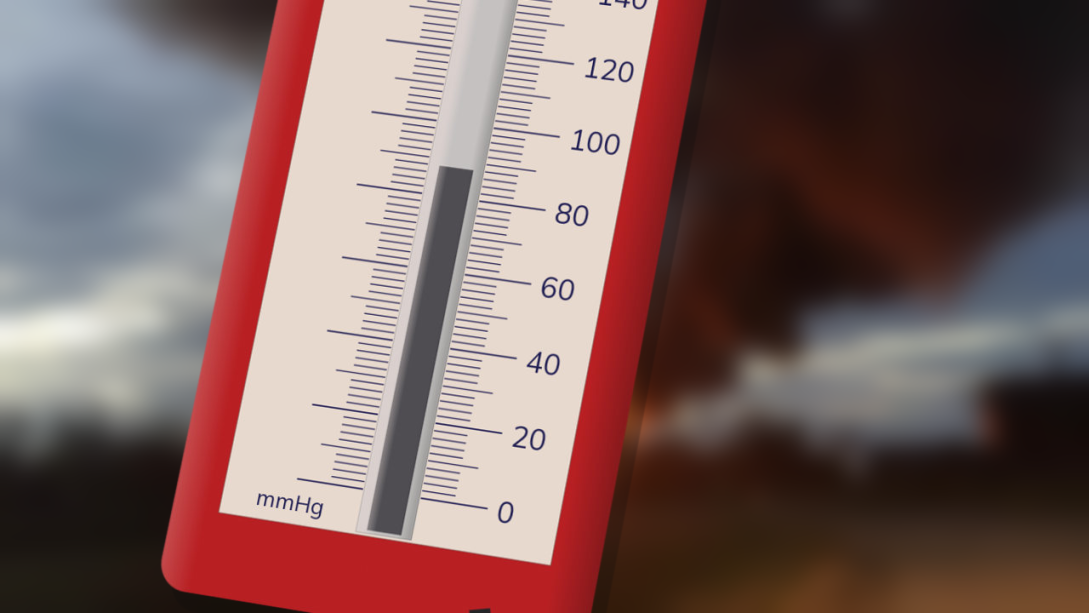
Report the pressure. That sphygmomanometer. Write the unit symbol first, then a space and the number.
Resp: mmHg 88
